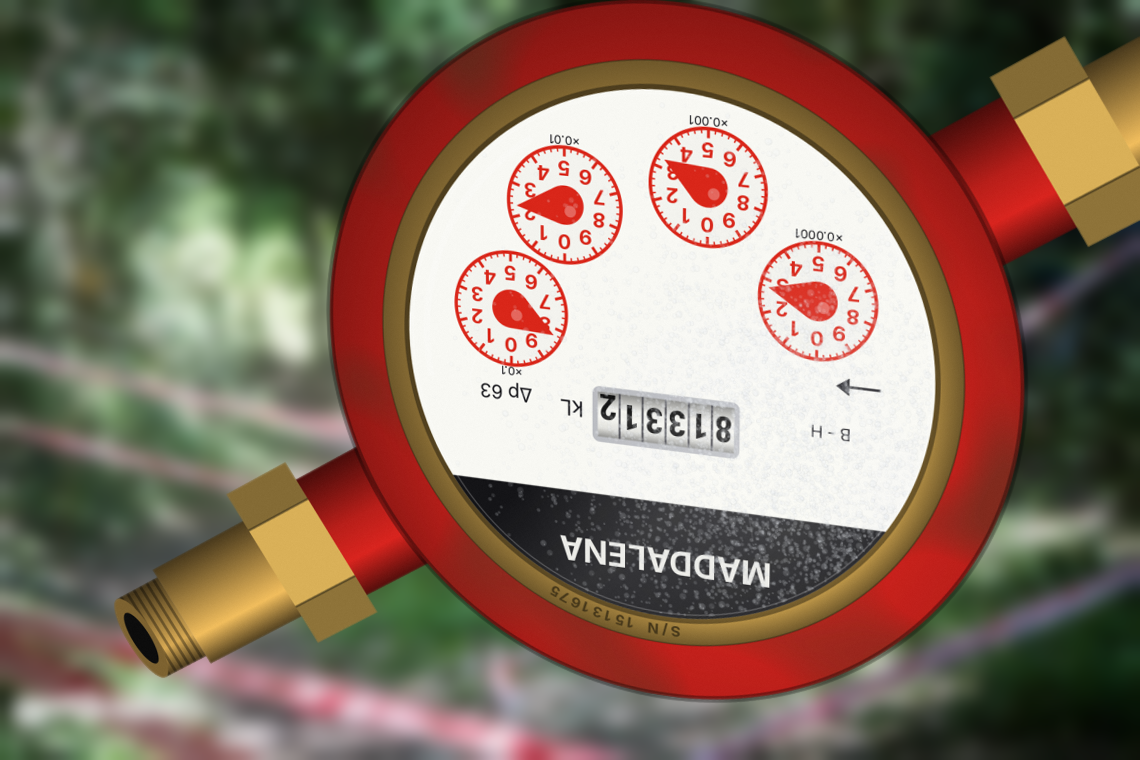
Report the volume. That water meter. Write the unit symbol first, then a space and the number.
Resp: kL 813311.8232
